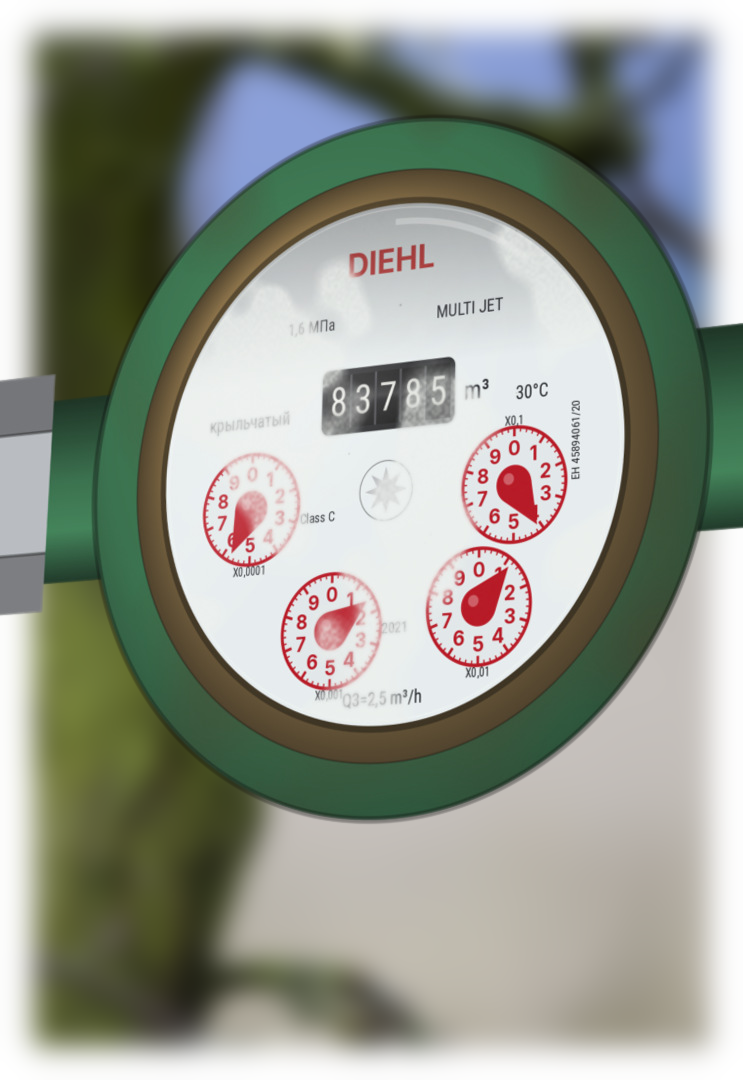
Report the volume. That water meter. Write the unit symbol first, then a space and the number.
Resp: m³ 83785.4115
